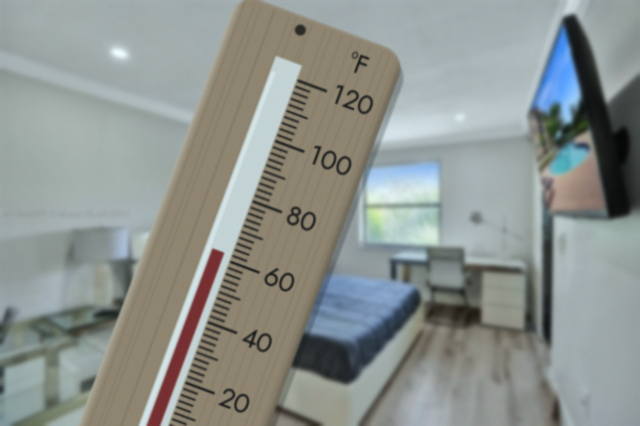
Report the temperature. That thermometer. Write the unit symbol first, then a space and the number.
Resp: °F 62
